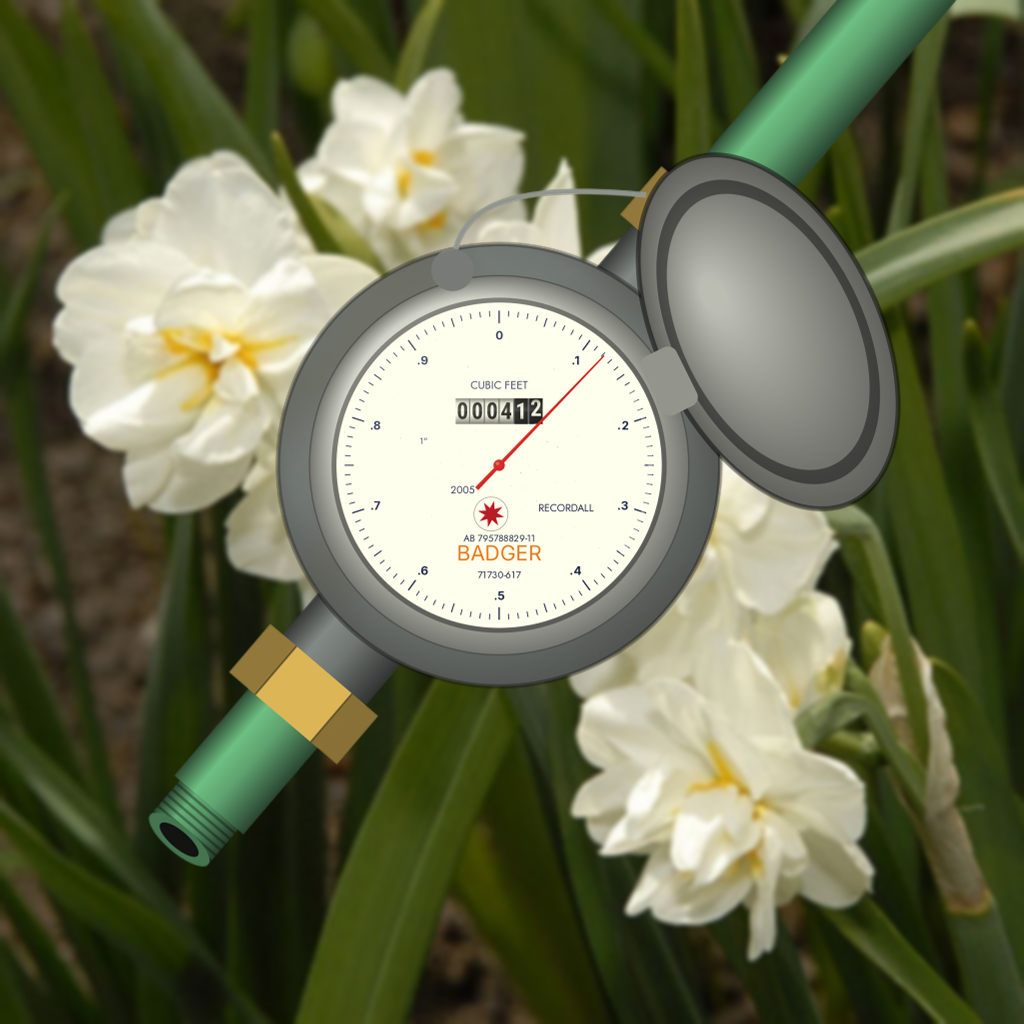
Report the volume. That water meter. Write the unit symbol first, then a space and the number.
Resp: ft³ 412.12
